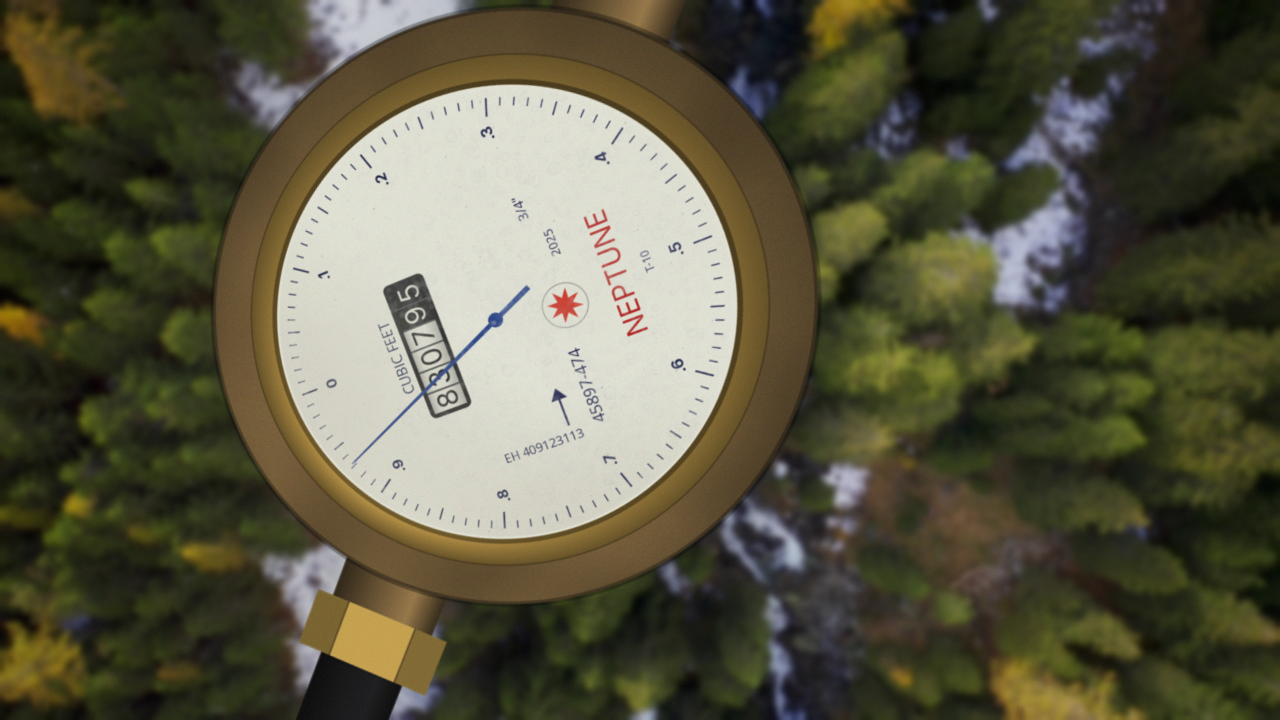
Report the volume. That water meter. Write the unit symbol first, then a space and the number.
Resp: ft³ 830794.93
